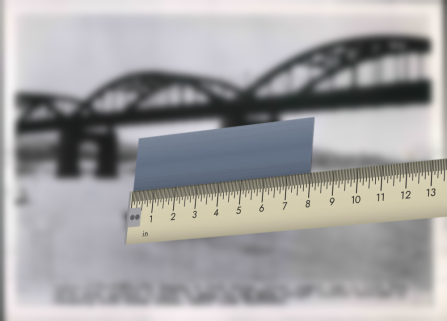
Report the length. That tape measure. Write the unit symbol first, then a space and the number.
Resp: in 8
